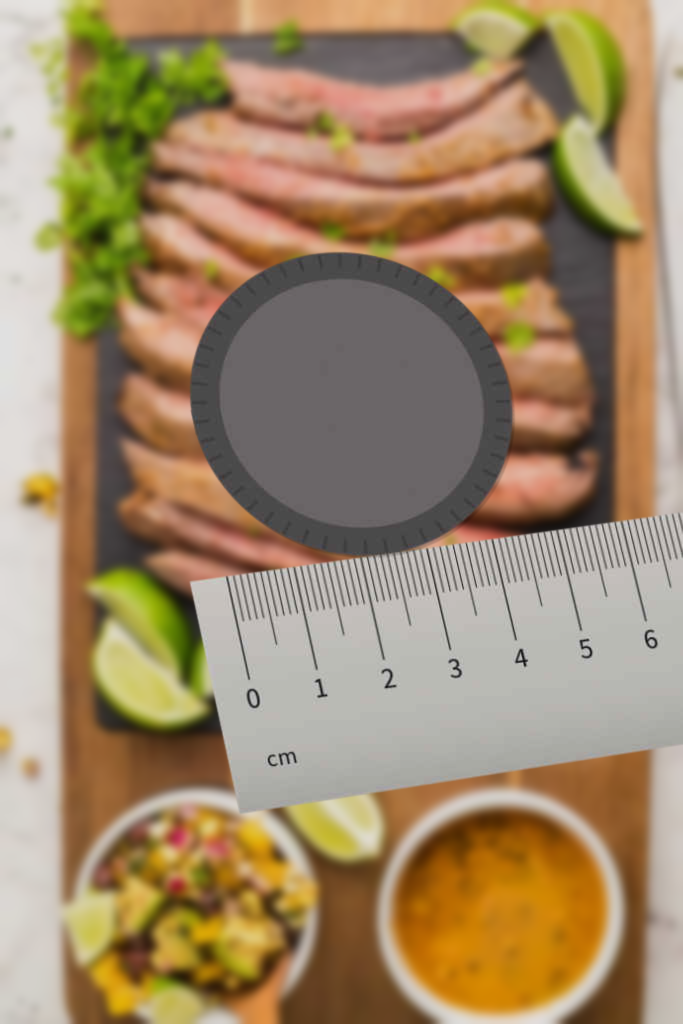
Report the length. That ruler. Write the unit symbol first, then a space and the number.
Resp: cm 4.8
